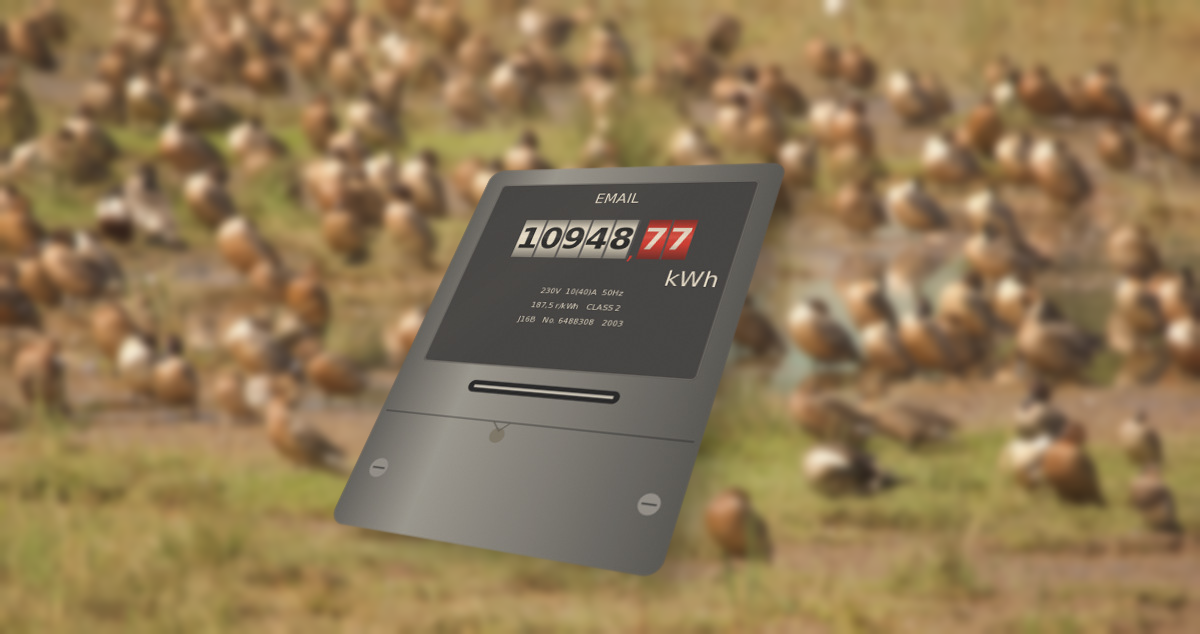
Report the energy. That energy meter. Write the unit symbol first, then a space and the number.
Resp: kWh 10948.77
